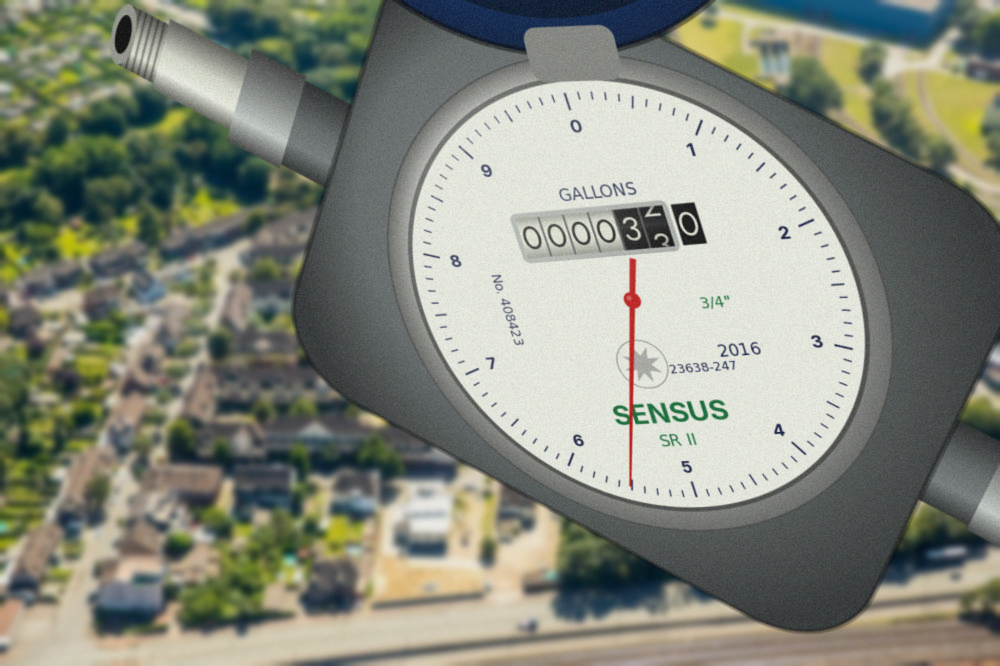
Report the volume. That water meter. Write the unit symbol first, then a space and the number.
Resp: gal 325.5
